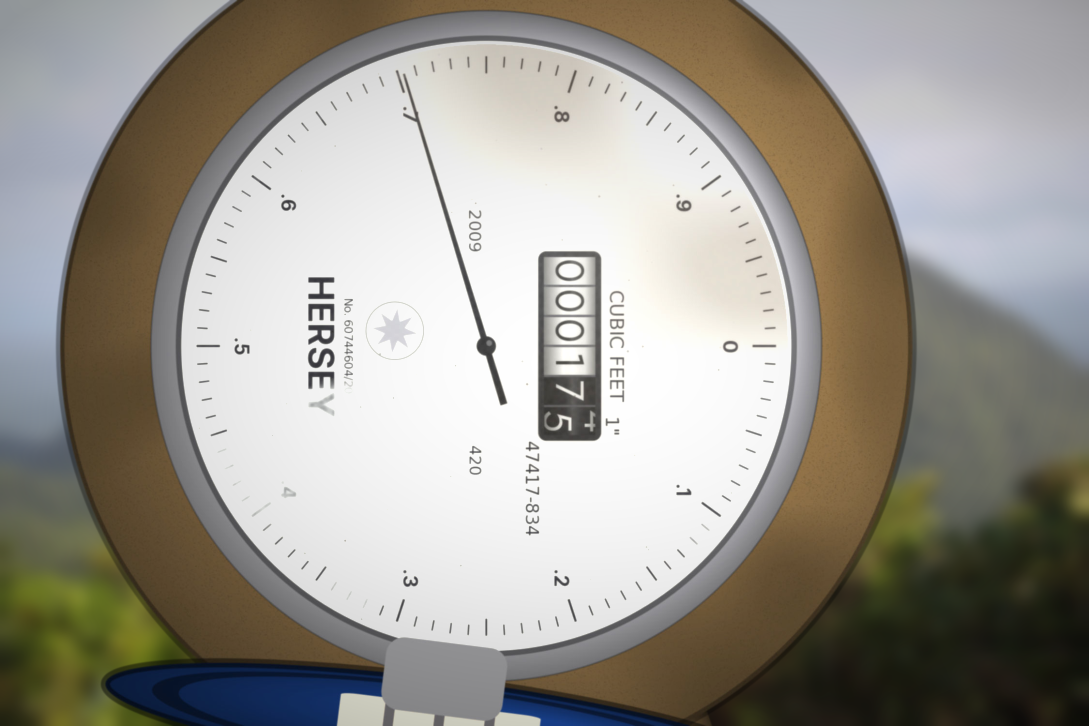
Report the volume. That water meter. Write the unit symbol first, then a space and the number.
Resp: ft³ 174.70
